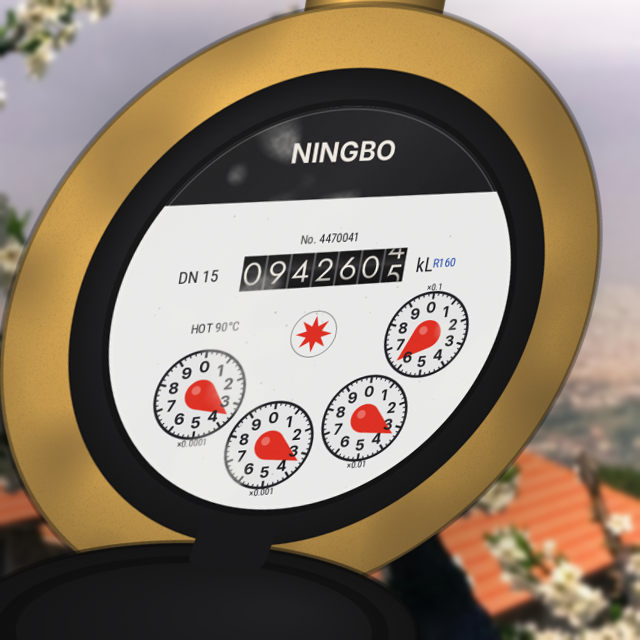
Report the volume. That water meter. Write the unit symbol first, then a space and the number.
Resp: kL 942604.6333
